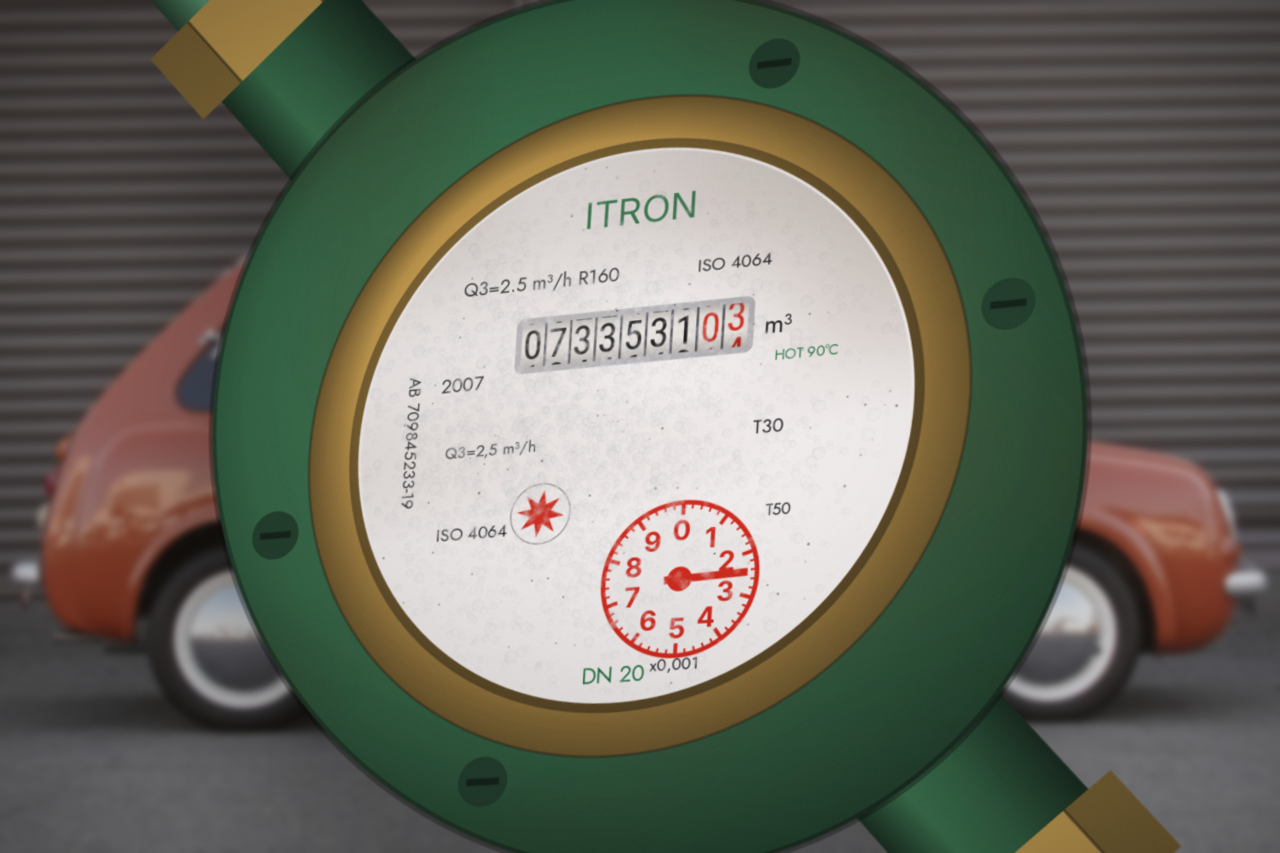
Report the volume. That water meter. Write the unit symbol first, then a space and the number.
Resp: m³ 733531.032
